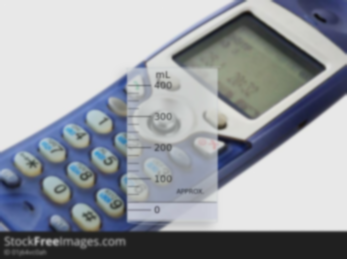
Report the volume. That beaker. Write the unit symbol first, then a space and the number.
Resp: mL 25
